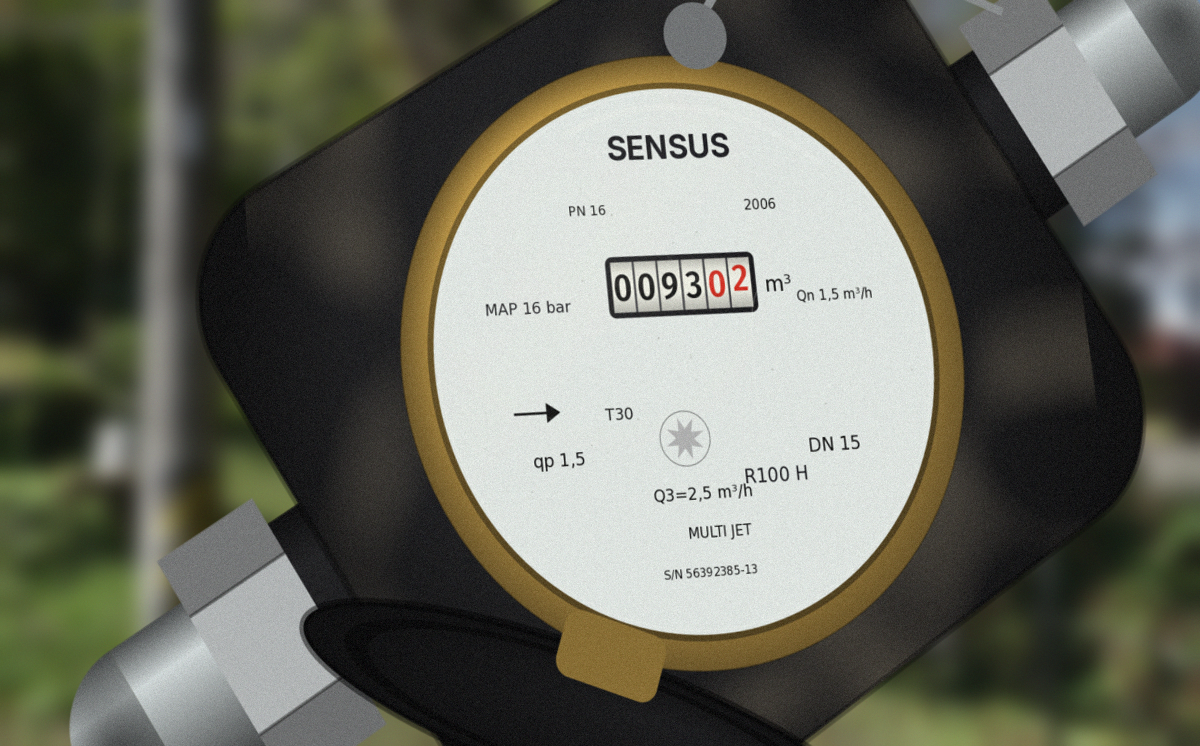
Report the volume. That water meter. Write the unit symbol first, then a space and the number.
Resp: m³ 93.02
